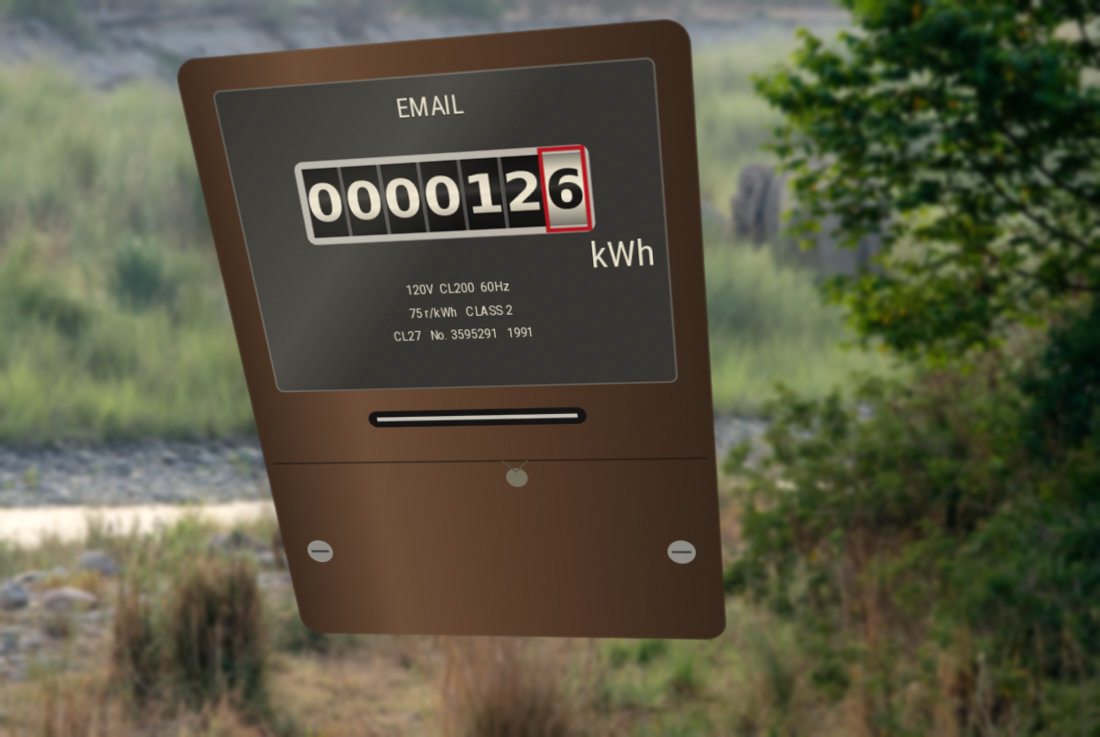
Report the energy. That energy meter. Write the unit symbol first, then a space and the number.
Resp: kWh 12.6
